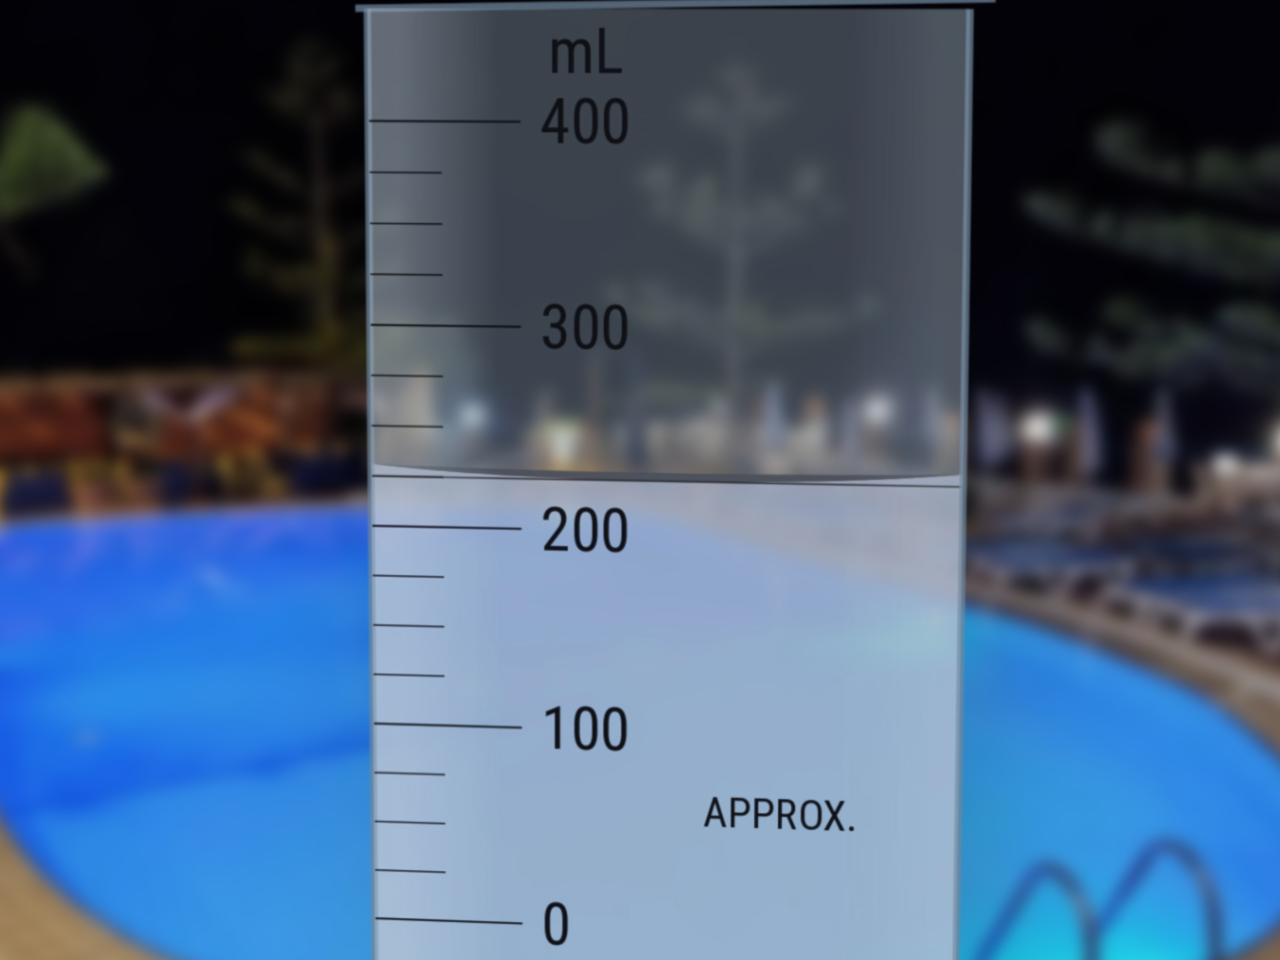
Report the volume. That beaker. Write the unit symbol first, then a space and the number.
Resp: mL 225
